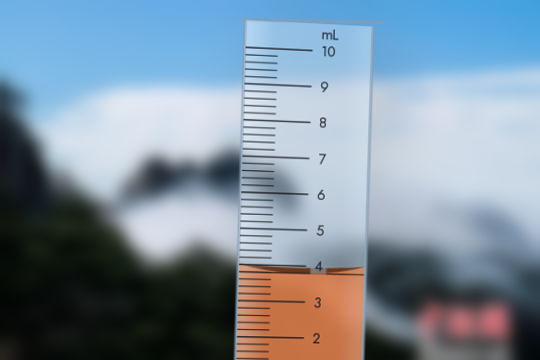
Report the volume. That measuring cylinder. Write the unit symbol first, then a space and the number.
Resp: mL 3.8
